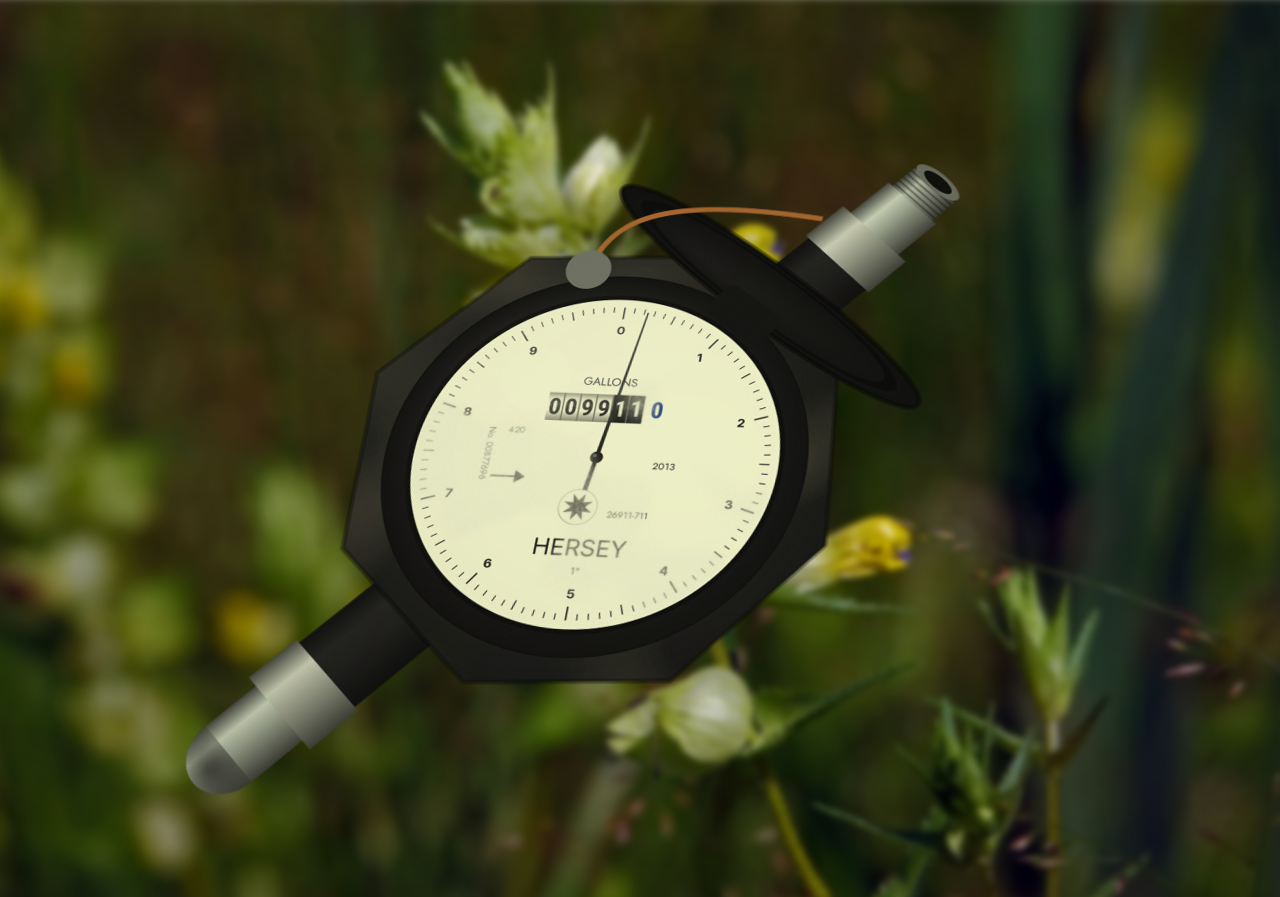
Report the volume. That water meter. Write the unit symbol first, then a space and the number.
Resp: gal 99110.2
